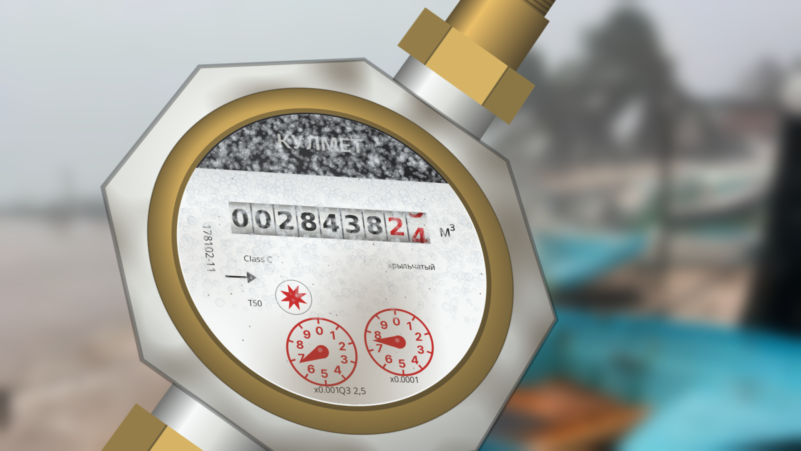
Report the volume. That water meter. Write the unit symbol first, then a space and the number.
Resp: m³ 28438.2367
